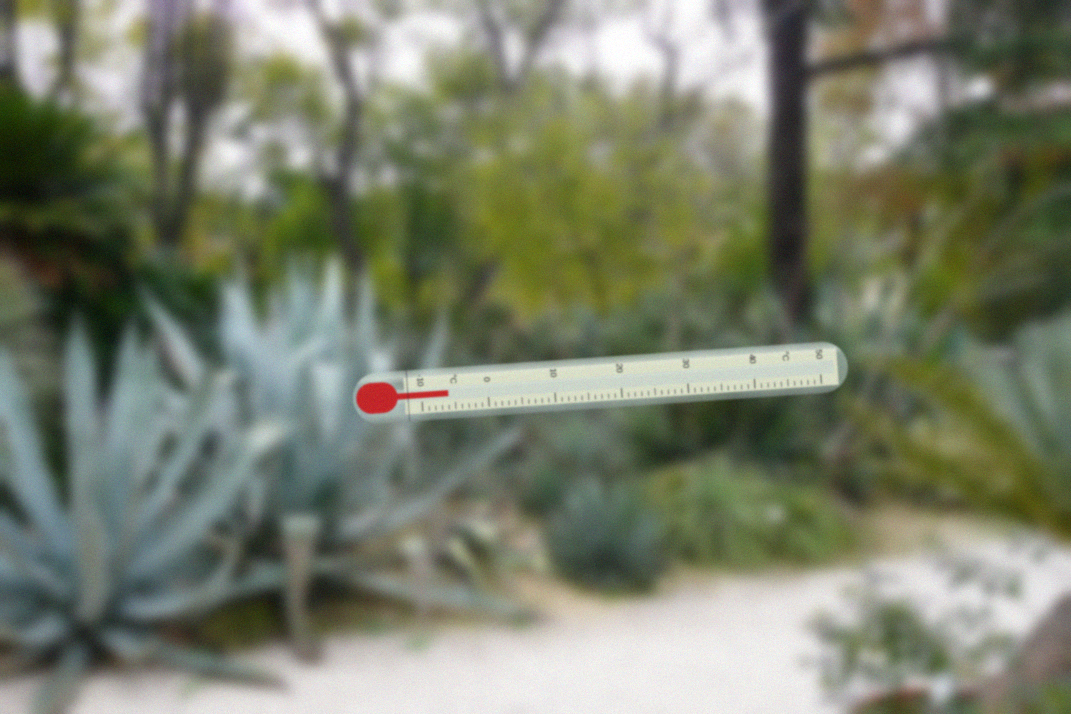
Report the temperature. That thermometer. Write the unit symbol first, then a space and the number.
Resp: °C -6
